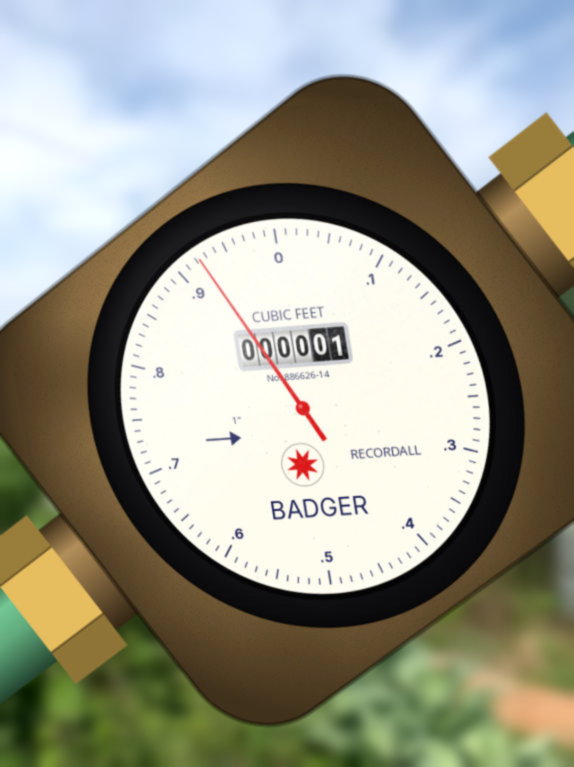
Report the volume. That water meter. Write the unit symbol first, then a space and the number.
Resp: ft³ 0.92
